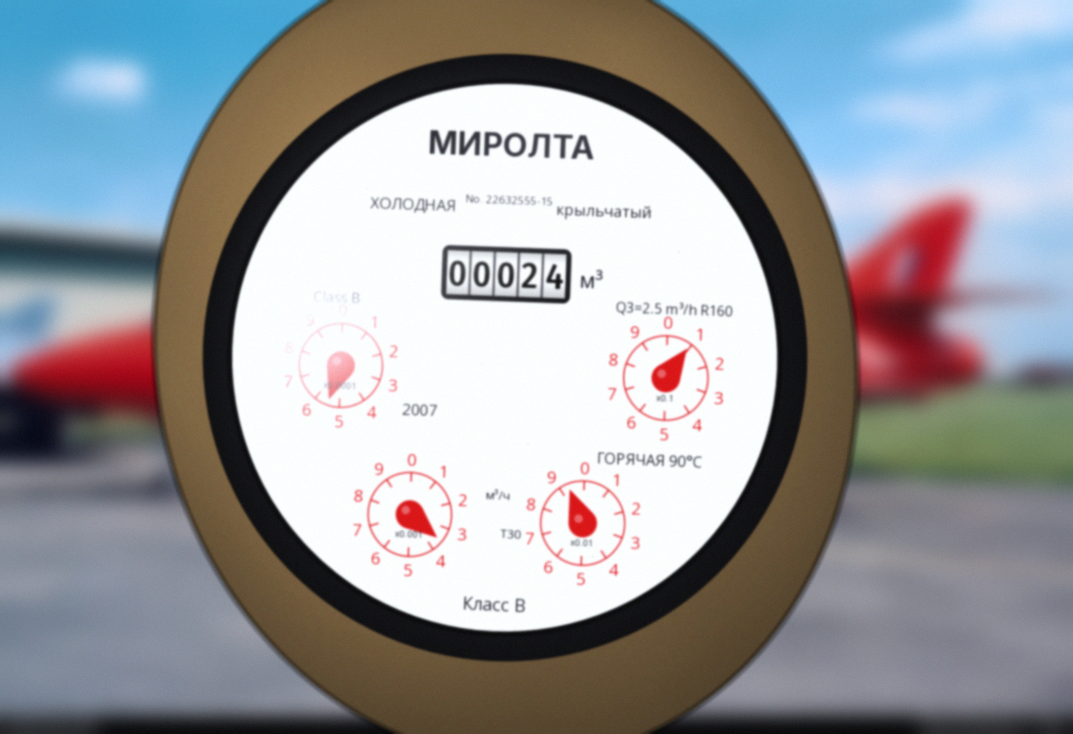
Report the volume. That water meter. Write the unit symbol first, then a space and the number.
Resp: m³ 24.0935
